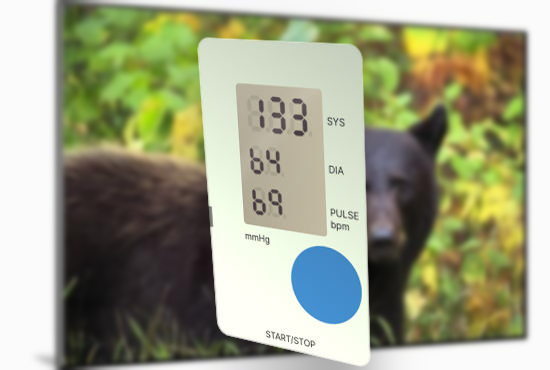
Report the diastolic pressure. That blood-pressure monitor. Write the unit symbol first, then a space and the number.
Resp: mmHg 64
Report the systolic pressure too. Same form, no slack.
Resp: mmHg 133
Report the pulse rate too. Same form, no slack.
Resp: bpm 69
